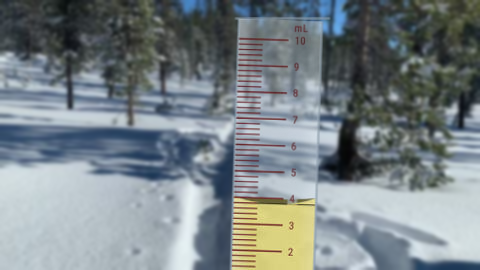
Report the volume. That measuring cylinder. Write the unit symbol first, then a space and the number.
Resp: mL 3.8
